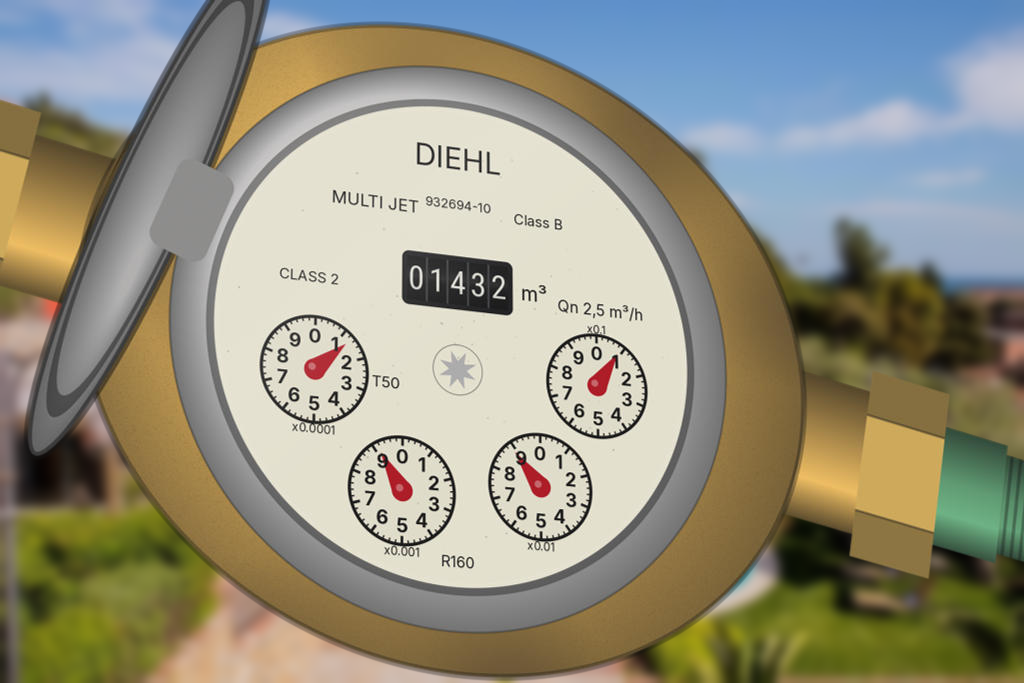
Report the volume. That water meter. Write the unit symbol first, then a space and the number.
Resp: m³ 1432.0891
